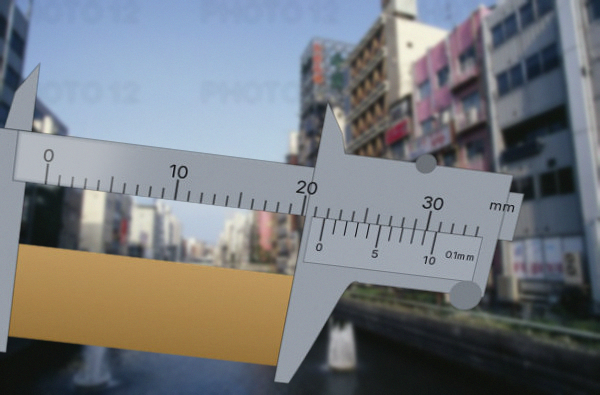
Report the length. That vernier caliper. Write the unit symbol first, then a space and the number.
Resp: mm 21.8
